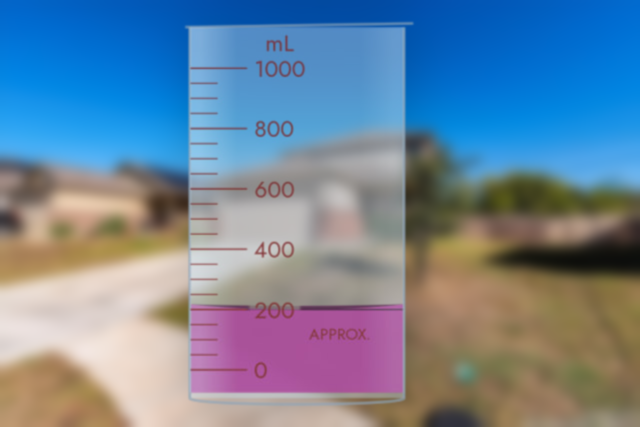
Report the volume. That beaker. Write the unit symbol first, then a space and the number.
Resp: mL 200
